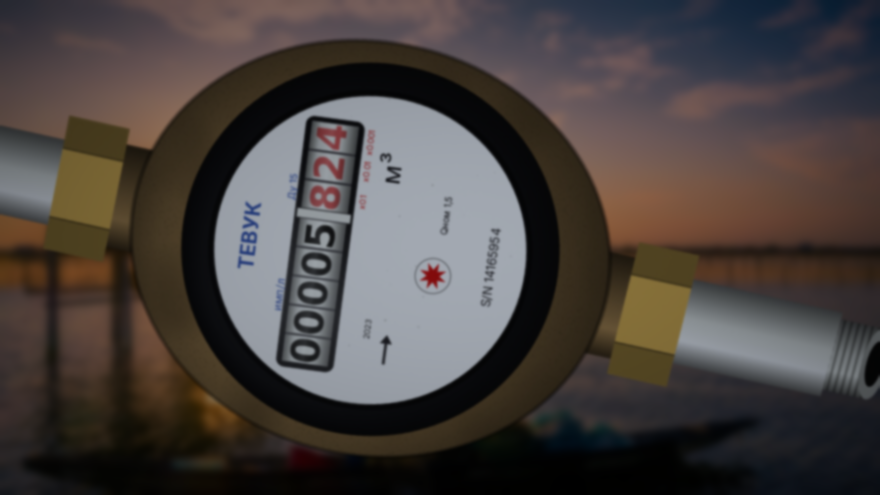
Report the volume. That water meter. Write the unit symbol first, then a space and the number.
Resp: m³ 5.824
